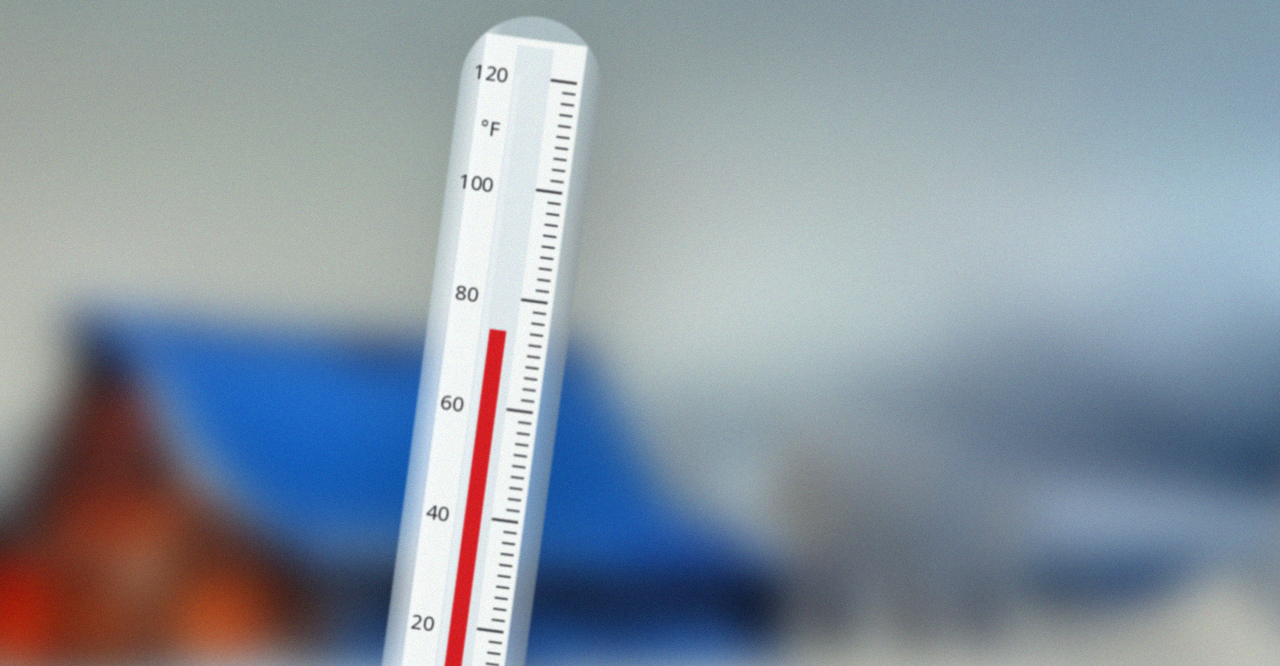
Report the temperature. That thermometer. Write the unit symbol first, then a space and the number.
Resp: °F 74
